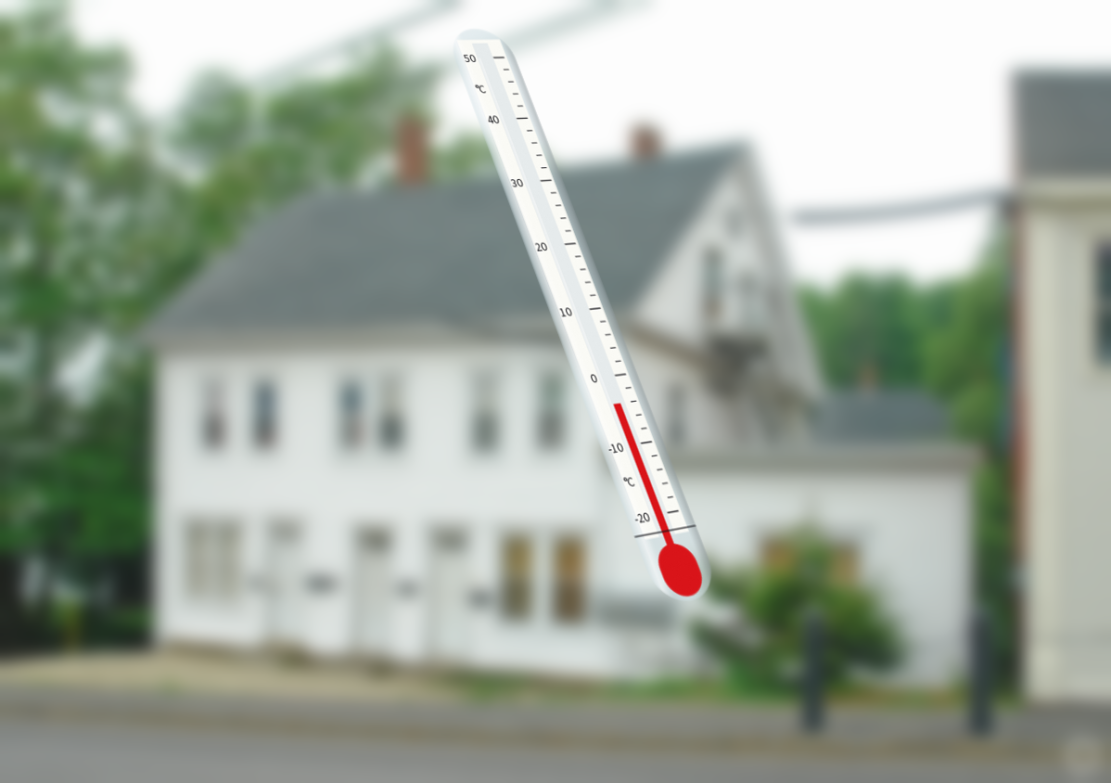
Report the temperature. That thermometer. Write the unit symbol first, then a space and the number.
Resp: °C -4
